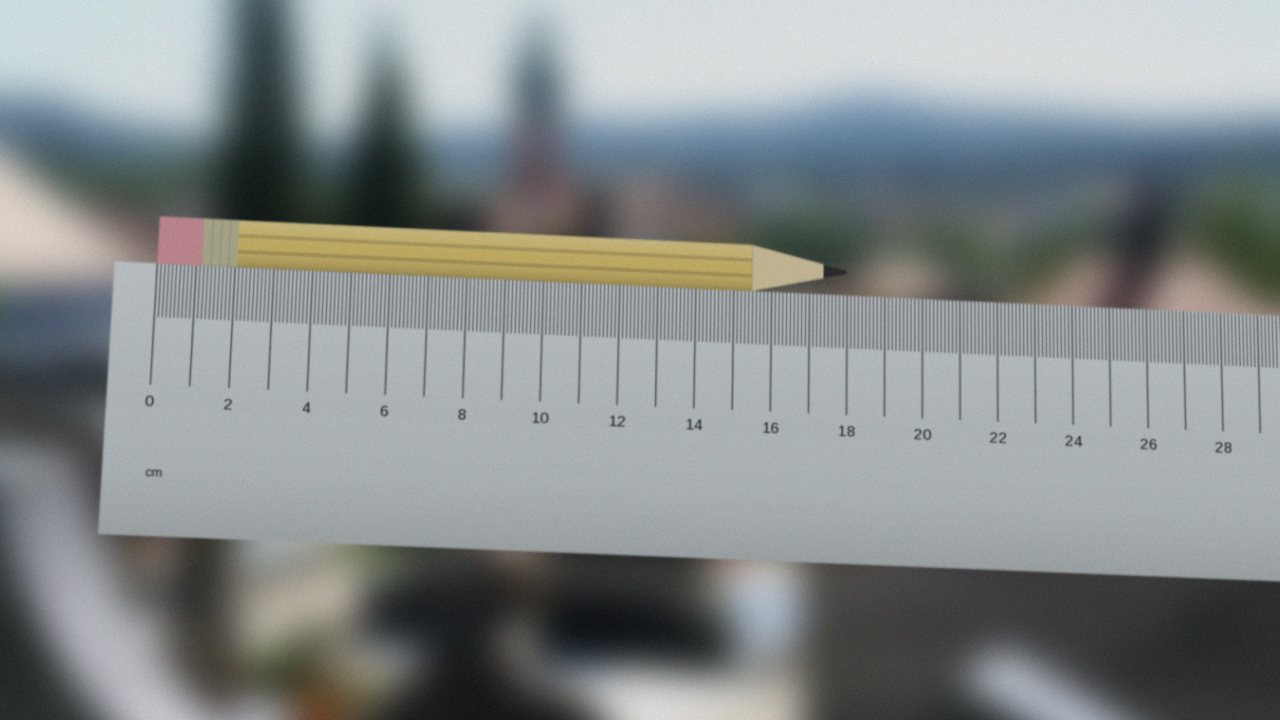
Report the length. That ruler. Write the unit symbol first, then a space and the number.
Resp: cm 18
